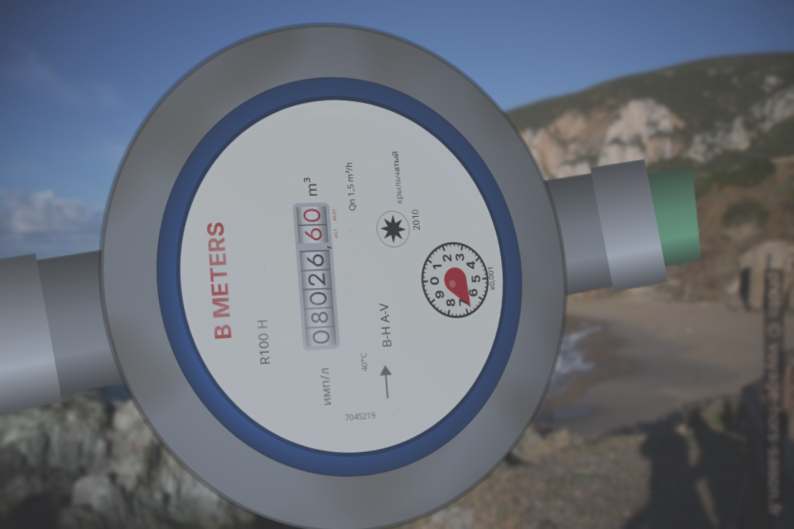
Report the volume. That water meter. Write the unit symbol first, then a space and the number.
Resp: m³ 8026.606
